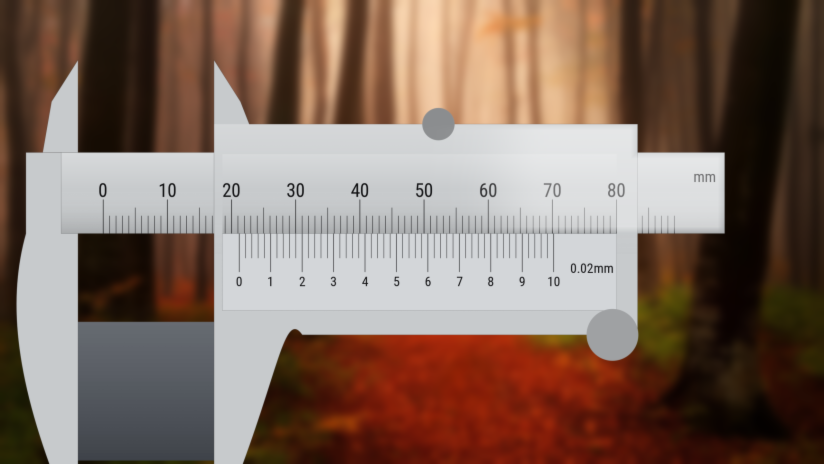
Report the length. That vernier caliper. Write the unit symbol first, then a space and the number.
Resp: mm 21.2
